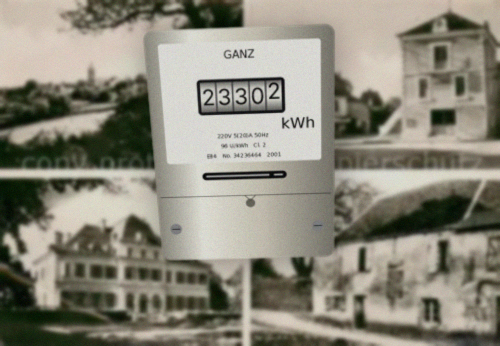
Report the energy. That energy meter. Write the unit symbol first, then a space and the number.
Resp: kWh 23302
